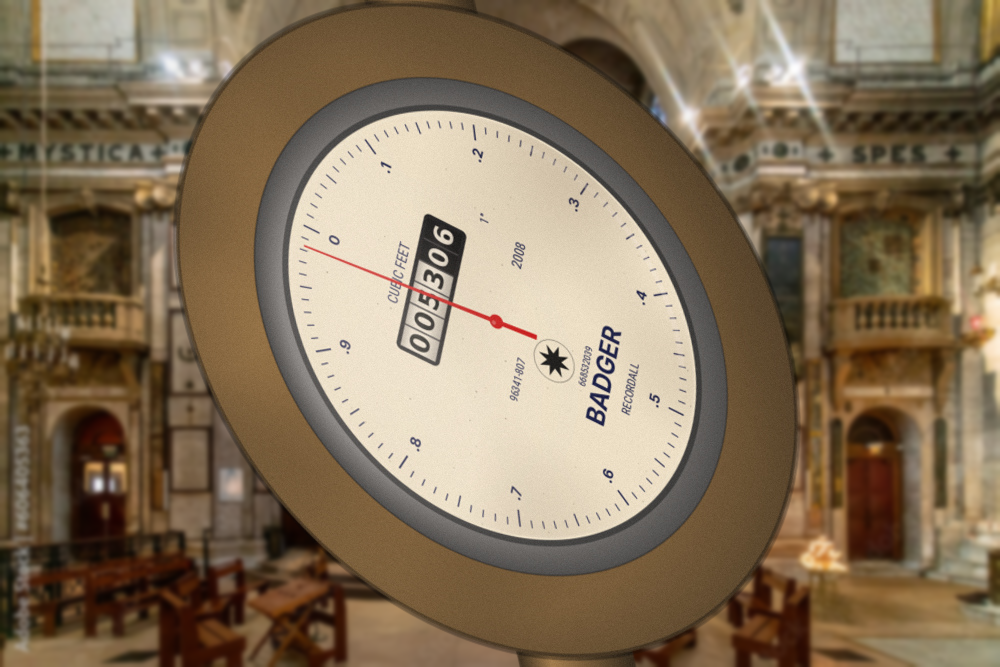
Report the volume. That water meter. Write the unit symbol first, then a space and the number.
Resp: ft³ 5305.98
